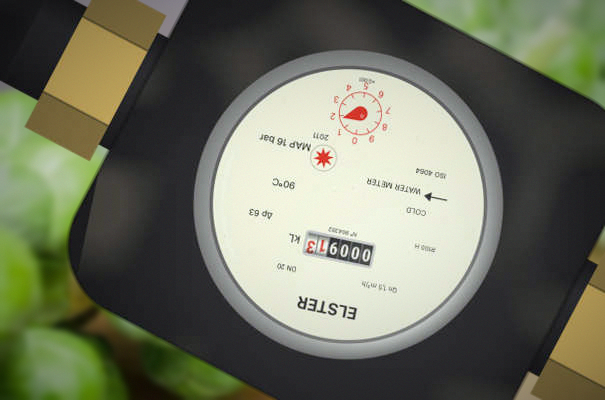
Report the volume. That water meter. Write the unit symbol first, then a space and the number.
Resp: kL 9.131
